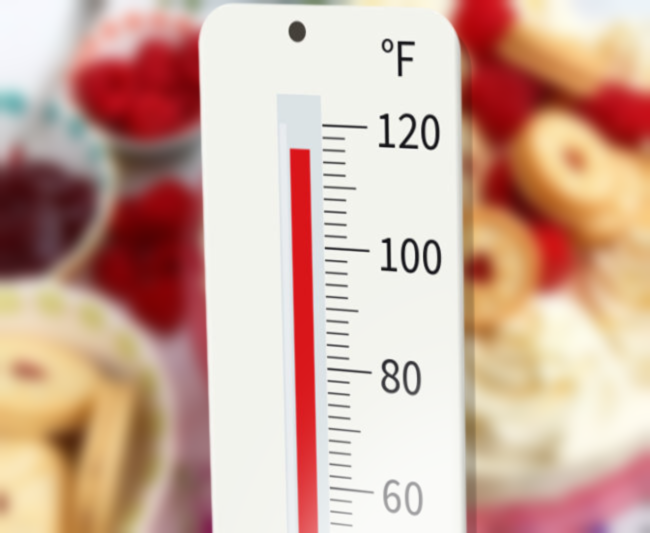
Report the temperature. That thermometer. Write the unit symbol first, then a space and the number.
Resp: °F 116
